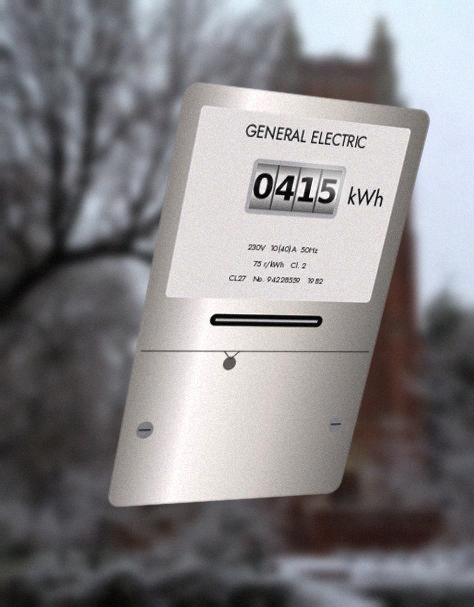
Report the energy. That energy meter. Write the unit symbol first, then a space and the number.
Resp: kWh 415
